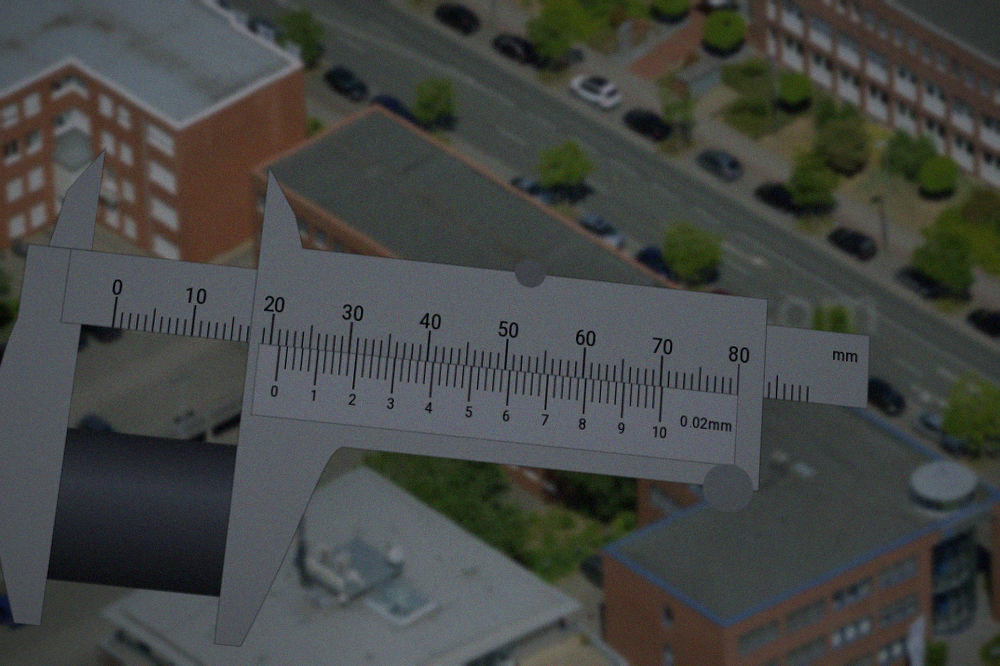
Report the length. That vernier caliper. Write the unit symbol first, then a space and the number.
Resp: mm 21.2
